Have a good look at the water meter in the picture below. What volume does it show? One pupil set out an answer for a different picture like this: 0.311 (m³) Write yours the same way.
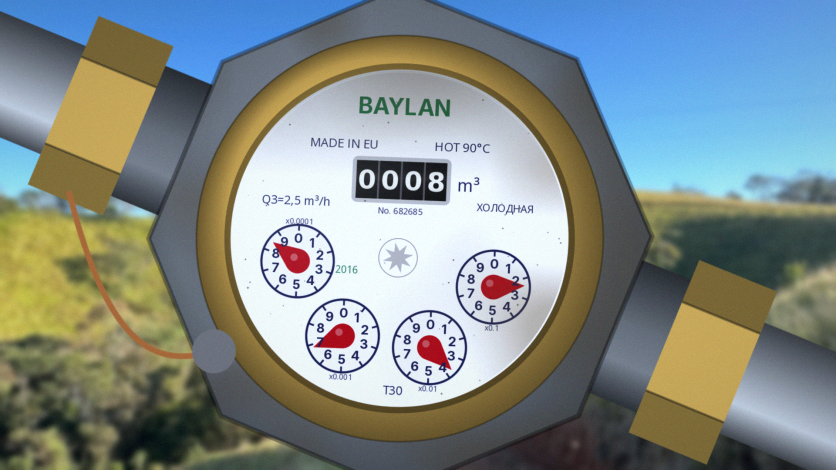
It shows 8.2368 (m³)
